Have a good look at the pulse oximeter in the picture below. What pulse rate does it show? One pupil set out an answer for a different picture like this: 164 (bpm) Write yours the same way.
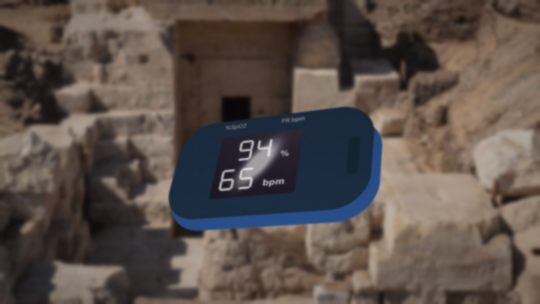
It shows 65 (bpm)
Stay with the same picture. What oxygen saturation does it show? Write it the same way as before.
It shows 94 (%)
